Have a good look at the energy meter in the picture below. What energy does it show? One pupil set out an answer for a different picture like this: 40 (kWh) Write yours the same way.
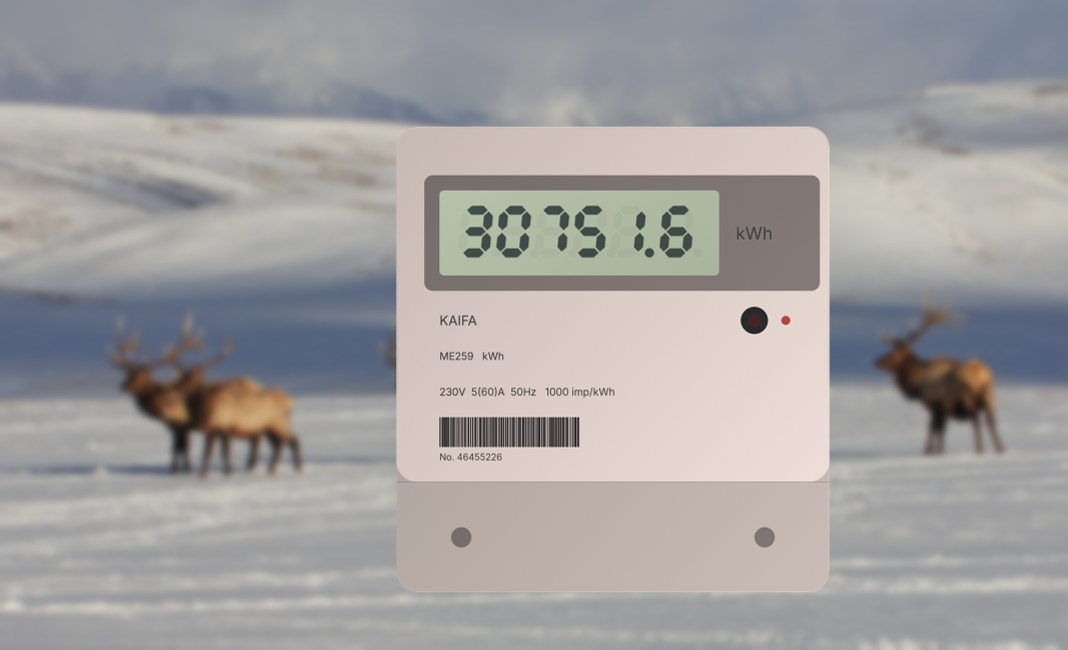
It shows 30751.6 (kWh)
